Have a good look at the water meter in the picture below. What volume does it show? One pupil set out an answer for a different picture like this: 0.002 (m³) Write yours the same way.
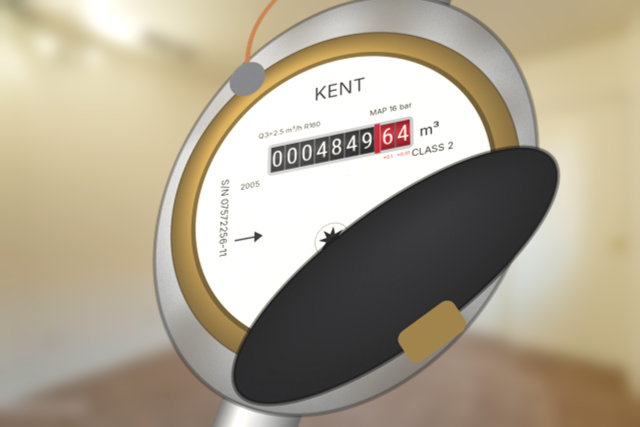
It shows 4849.64 (m³)
